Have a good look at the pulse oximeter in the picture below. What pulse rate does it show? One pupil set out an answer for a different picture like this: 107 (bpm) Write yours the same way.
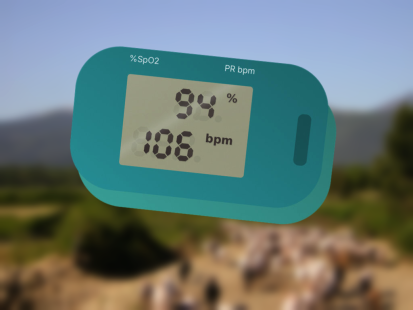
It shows 106 (bpm)
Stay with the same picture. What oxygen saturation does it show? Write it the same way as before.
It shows 94 (%)
